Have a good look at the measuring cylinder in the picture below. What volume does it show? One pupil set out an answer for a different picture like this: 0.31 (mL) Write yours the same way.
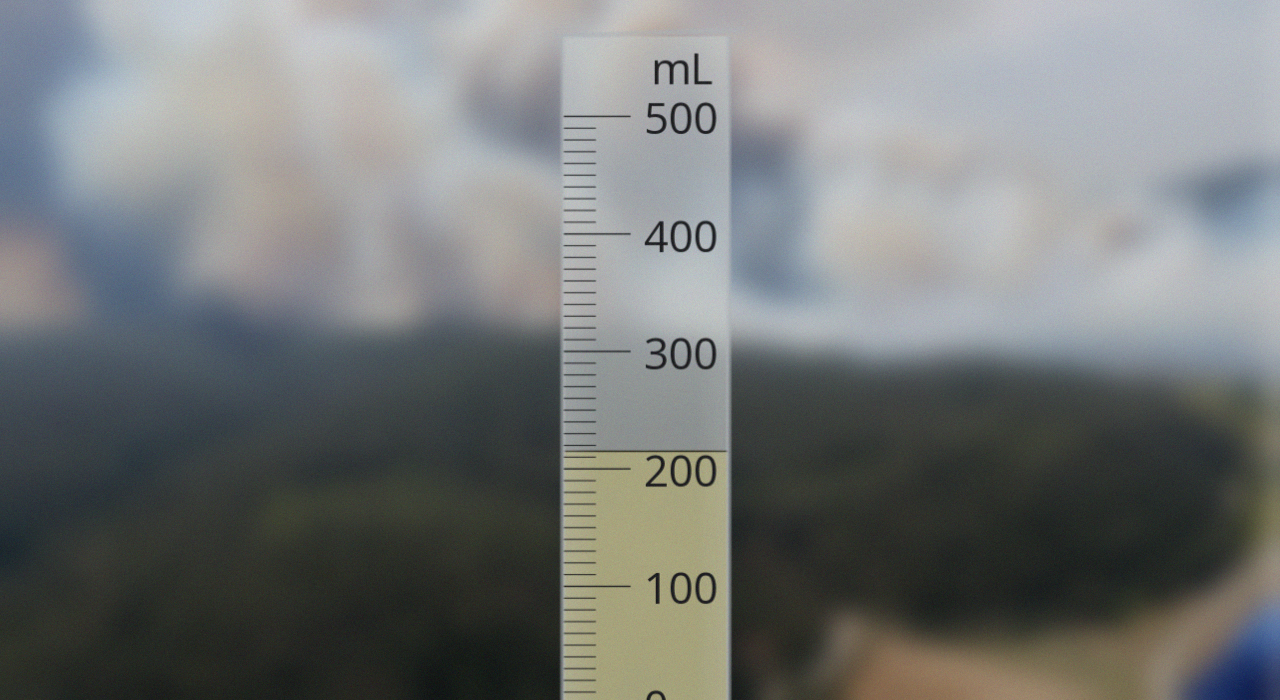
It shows 215 (mL)
